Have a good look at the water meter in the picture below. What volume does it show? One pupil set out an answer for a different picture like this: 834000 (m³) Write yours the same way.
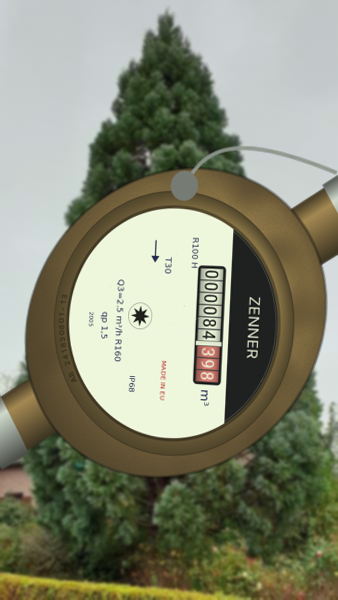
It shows 84.398 (m³)
